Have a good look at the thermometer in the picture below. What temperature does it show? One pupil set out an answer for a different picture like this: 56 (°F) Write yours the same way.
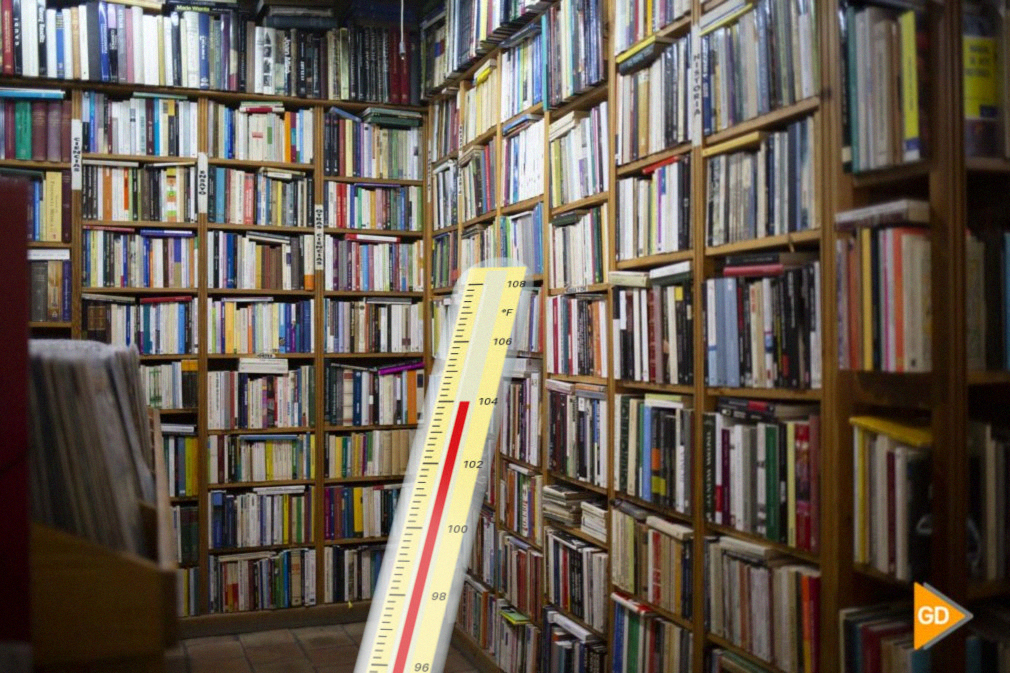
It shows 104 (°F)
